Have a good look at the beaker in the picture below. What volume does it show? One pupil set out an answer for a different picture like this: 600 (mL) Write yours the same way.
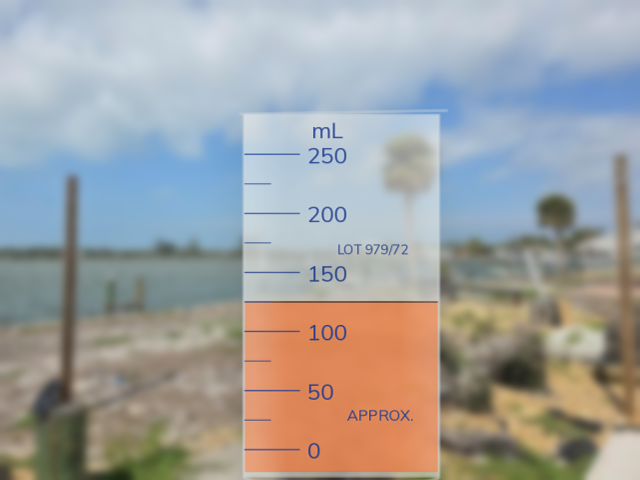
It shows 125 (mL)
